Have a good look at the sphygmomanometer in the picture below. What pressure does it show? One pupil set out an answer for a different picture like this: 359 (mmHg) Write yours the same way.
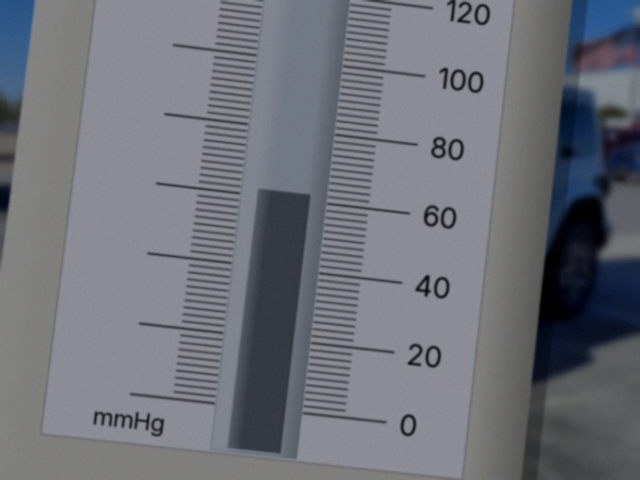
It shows 62 (mmHg)
